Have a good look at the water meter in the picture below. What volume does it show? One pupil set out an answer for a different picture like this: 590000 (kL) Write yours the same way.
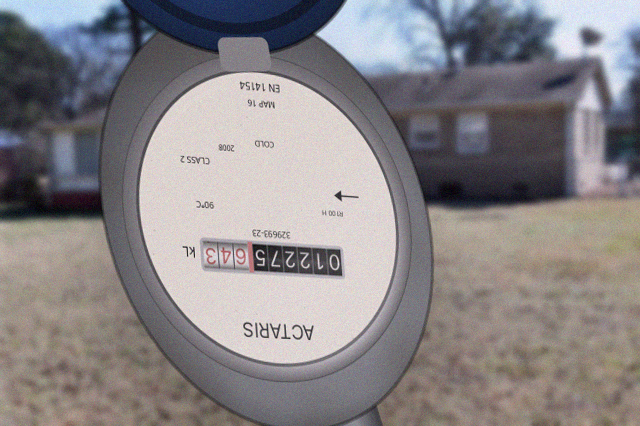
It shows 12275.643 (kL)
